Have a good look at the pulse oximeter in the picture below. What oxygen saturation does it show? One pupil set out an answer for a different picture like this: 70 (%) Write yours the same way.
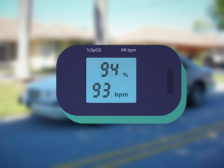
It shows 94 (%)
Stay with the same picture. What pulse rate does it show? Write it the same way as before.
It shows 93 (bpm)
